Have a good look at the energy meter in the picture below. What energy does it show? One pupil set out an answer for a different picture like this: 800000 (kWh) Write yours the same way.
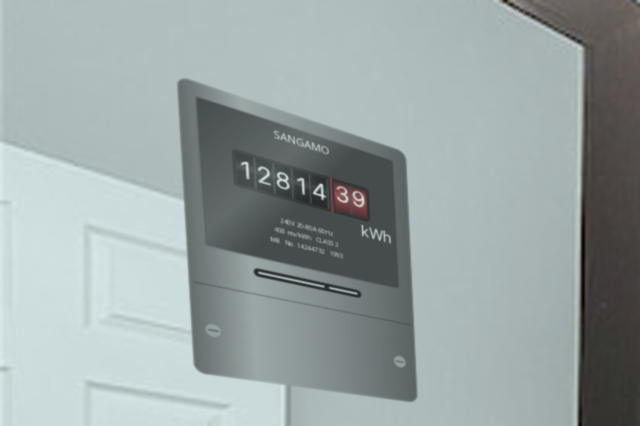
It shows 12814.39 (kWh)
